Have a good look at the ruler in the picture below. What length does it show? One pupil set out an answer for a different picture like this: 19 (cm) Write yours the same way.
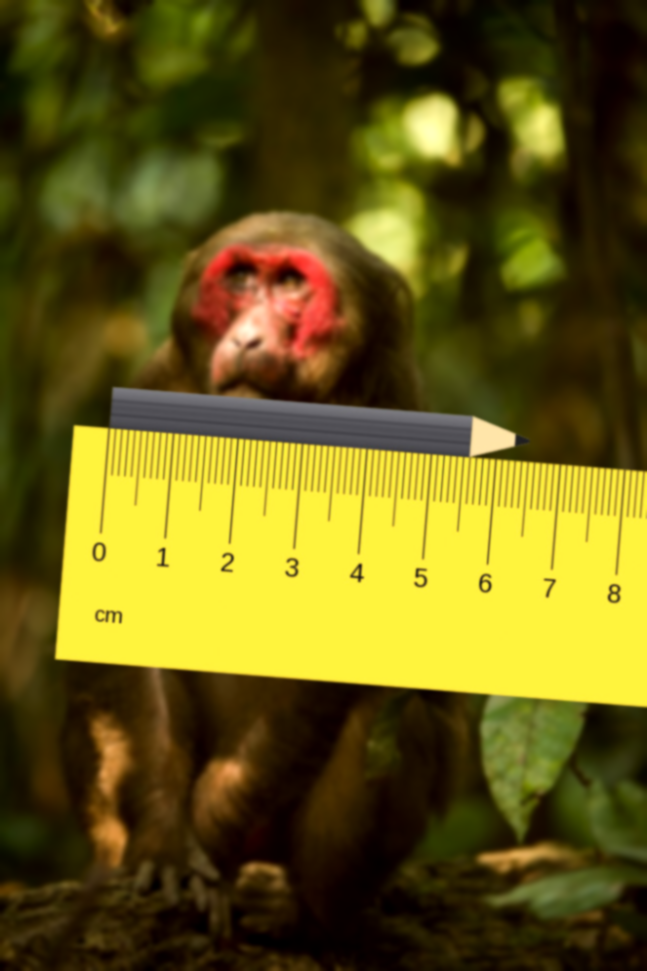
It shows 6.5 (cm)
